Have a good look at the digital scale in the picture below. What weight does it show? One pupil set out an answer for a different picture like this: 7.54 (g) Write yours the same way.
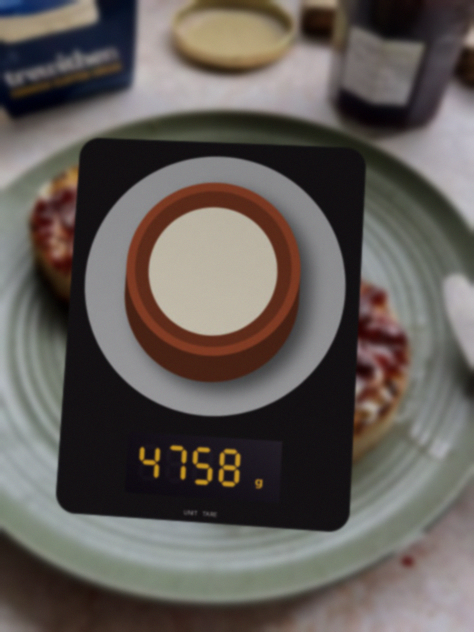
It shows 4758 (g)
